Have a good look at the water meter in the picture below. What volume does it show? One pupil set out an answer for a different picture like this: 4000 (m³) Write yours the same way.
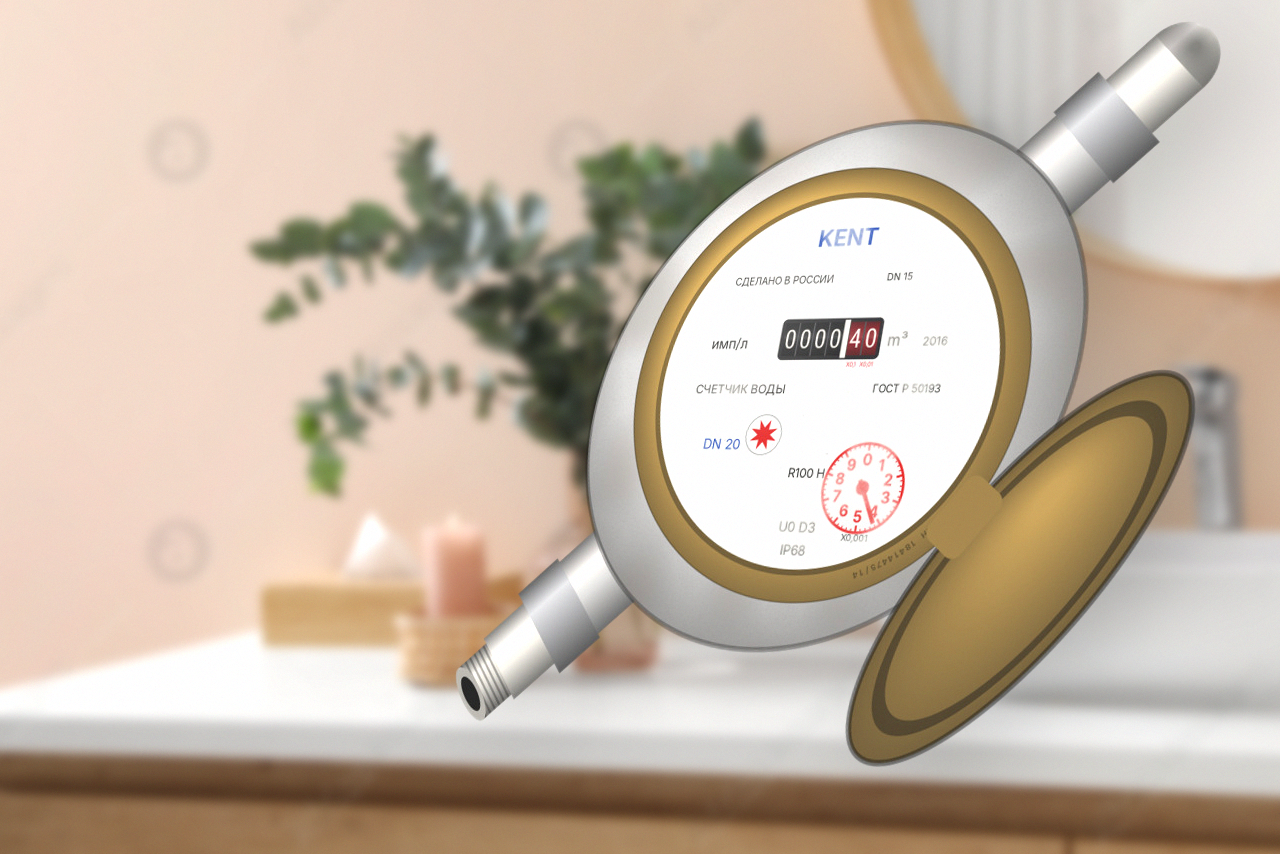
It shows 0.404 (m³)
